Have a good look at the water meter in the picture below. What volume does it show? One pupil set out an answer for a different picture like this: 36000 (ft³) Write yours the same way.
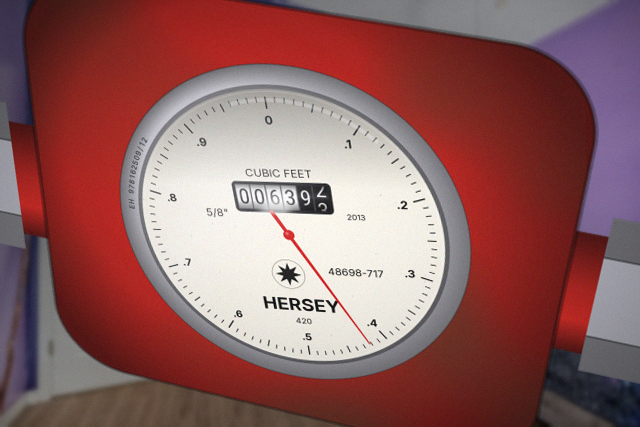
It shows 6392.42 (ft³)
